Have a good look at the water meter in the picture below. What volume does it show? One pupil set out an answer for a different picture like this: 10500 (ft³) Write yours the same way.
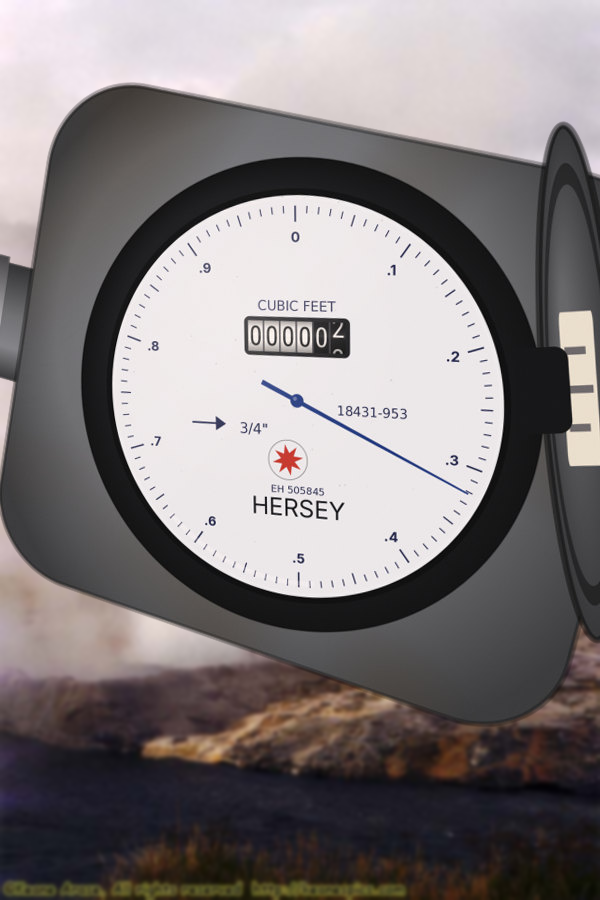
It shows 2.32 (ft³)
